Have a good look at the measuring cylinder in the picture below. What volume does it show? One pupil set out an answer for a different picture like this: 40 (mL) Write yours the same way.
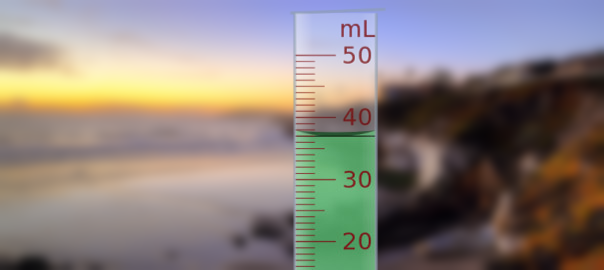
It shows 37 (mL)
